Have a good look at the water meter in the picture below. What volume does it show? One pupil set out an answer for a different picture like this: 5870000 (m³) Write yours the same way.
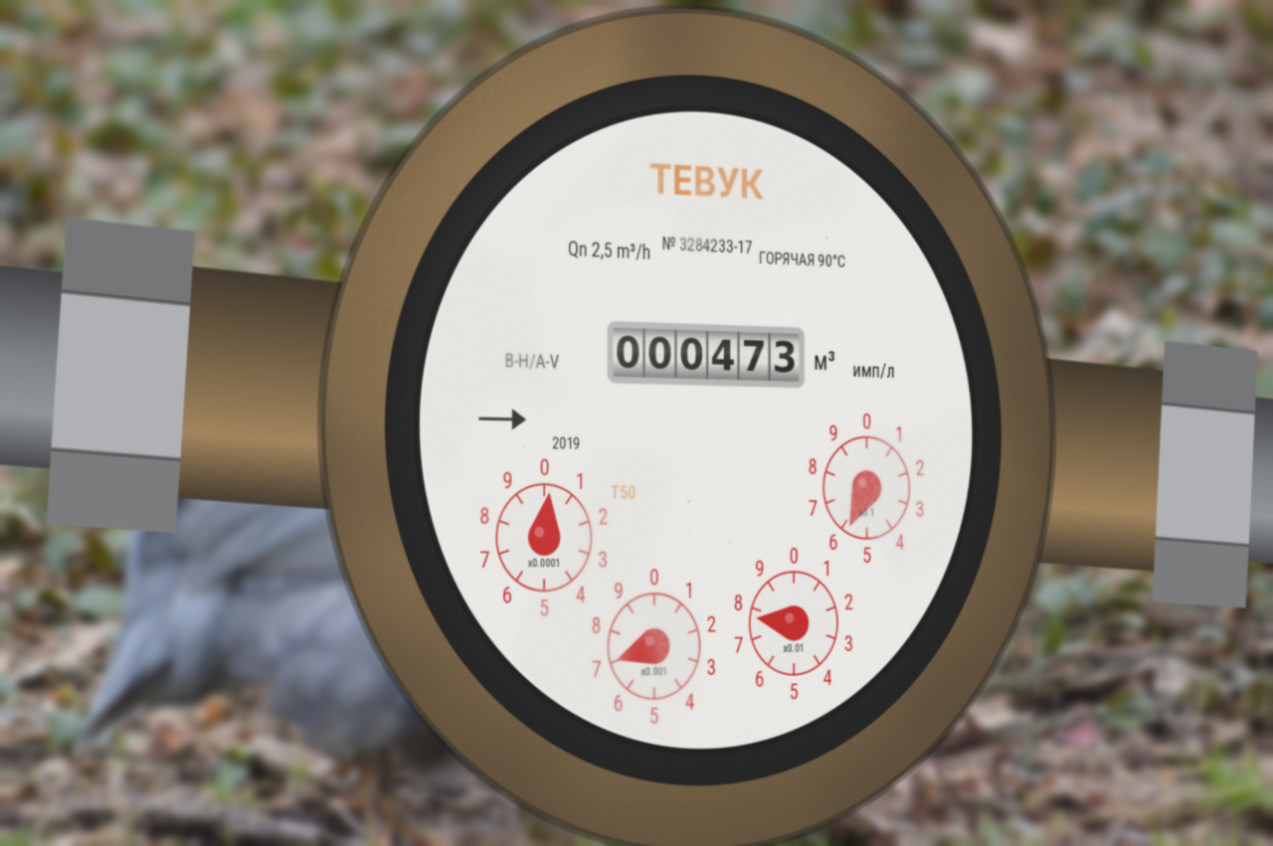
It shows 473.5770 (m³)
